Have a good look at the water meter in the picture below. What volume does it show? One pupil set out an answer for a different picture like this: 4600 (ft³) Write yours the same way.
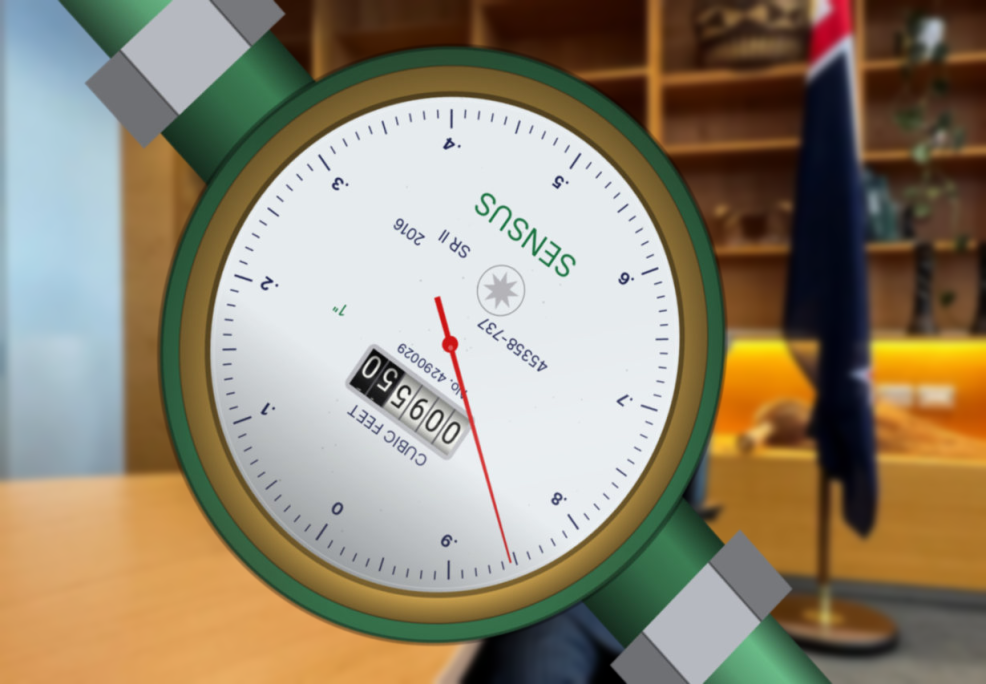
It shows 9549.85 (ft³)
